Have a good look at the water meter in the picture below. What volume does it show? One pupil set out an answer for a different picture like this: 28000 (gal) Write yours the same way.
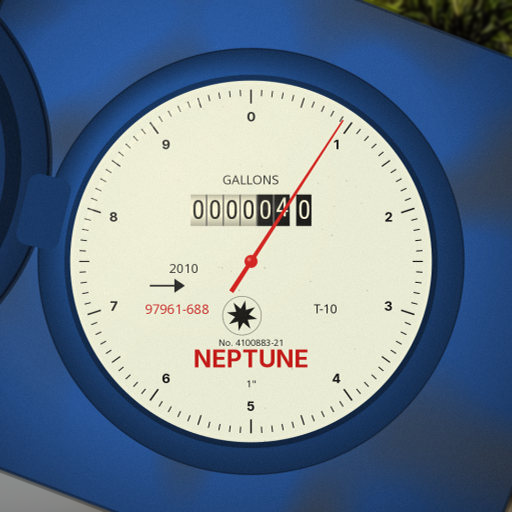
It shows 40.9 (gal)
